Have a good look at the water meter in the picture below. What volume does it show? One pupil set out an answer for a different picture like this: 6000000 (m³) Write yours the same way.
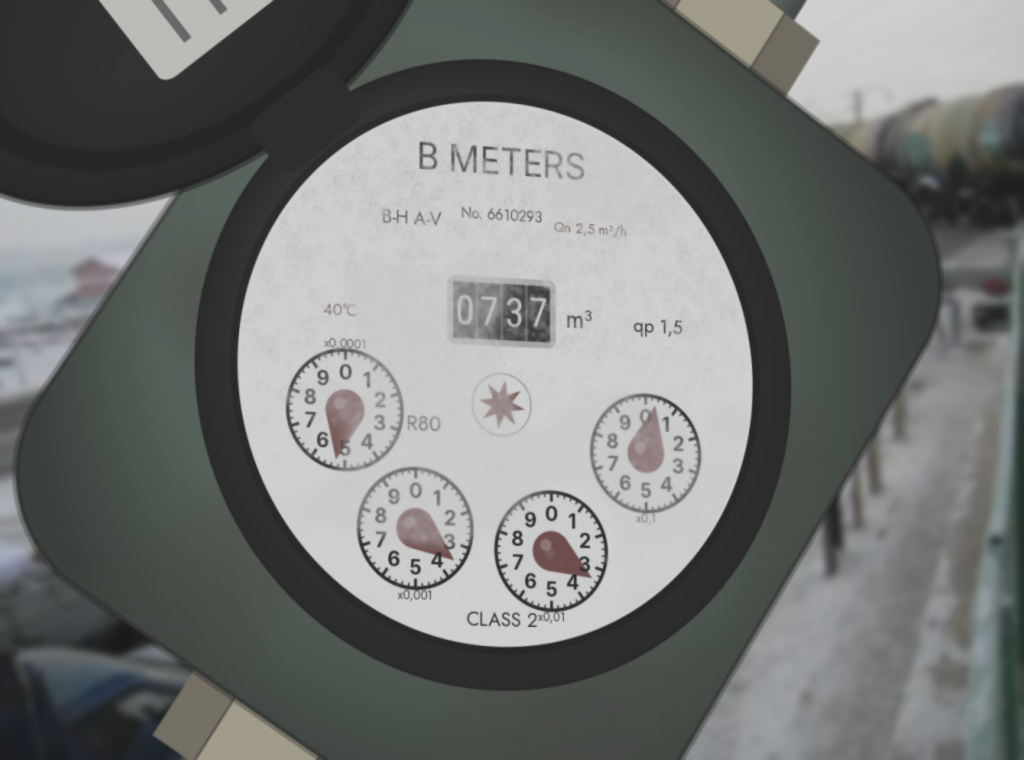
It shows 737.0335 (m³)
